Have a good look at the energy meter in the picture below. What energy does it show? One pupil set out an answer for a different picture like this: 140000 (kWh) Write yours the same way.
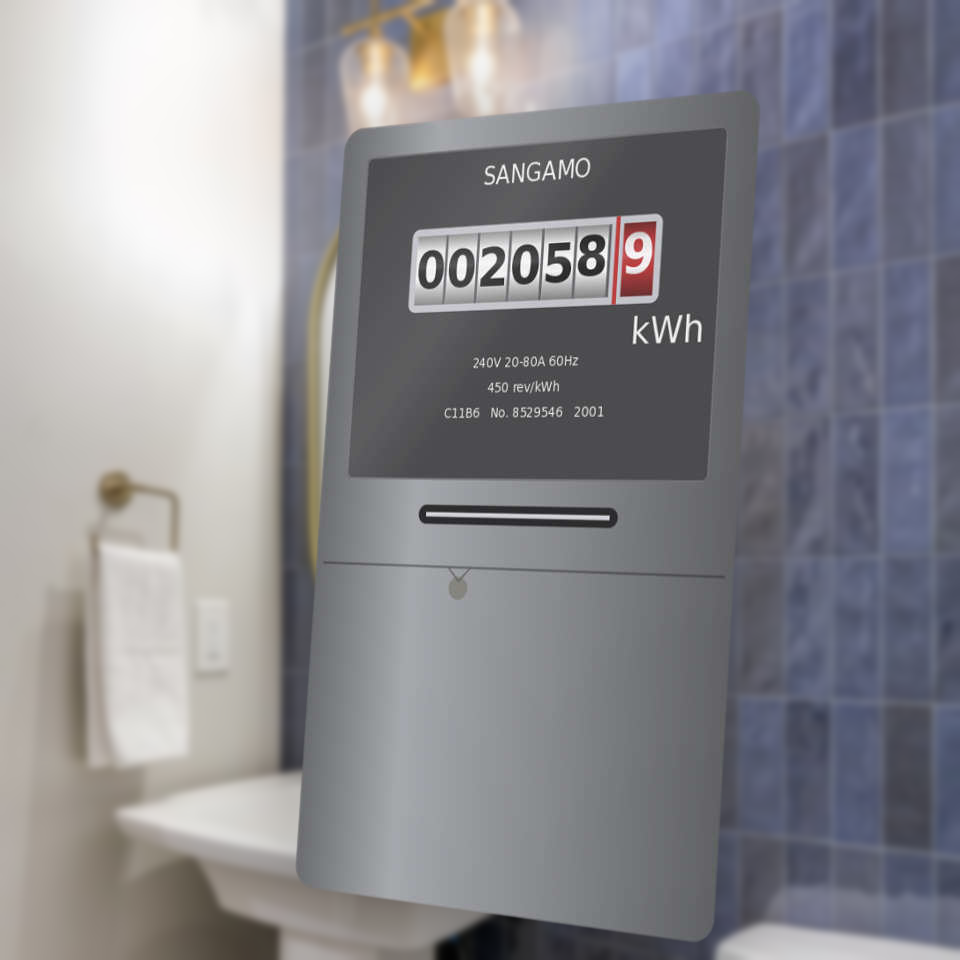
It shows 2058.9 (kWh)
